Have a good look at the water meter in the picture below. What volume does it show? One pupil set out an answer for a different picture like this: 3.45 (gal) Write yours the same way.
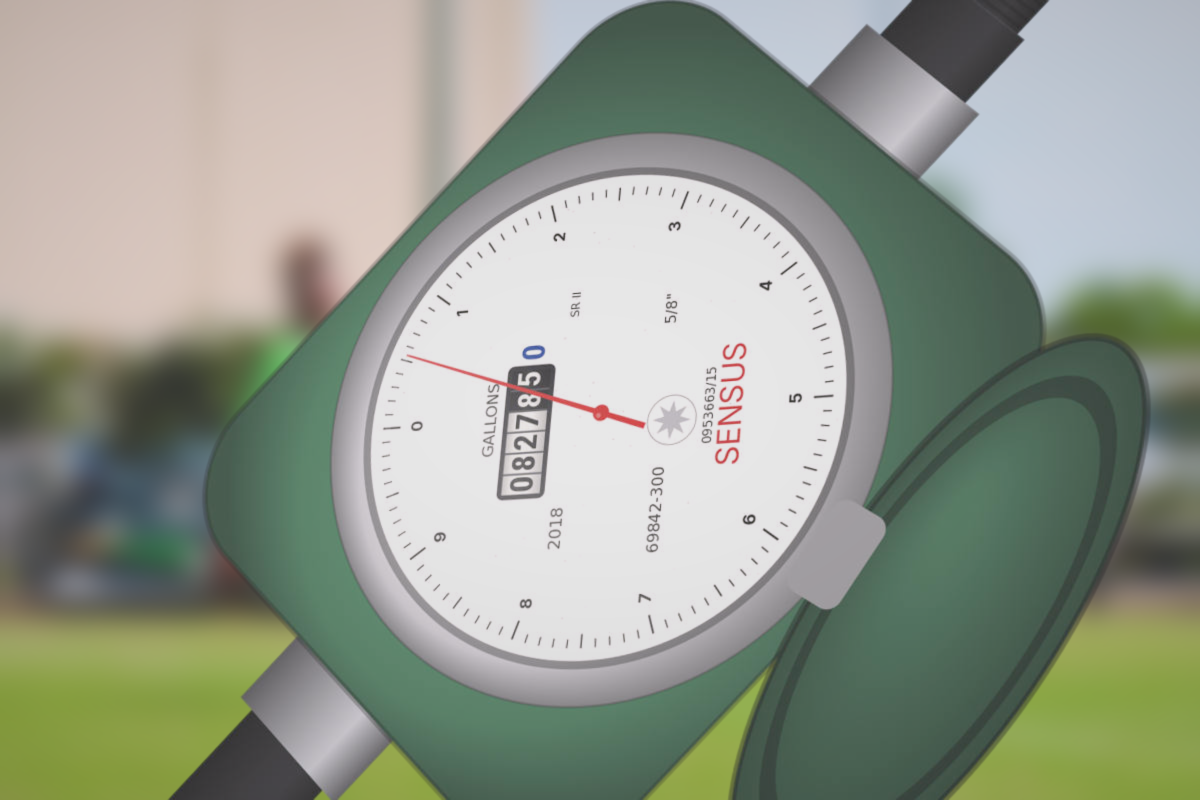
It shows 827850.5 (gal)
